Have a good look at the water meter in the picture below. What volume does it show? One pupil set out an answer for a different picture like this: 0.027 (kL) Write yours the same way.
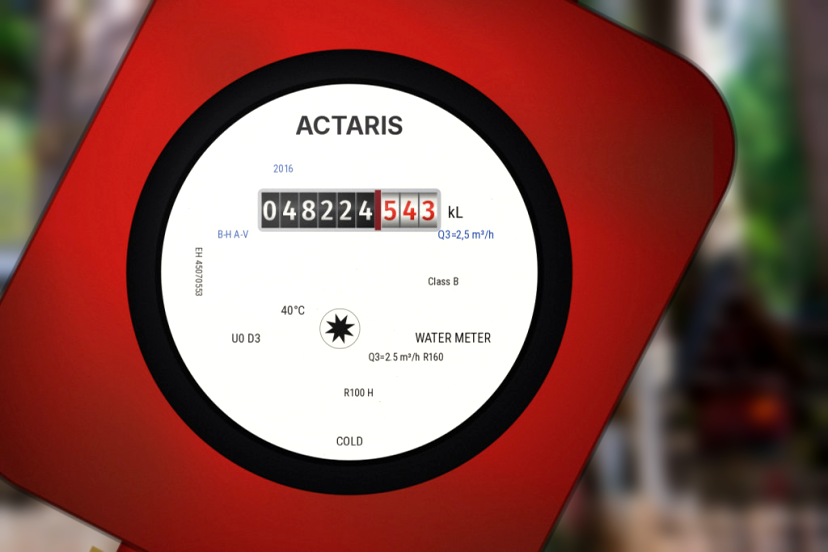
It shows 48224.543 (kL)
